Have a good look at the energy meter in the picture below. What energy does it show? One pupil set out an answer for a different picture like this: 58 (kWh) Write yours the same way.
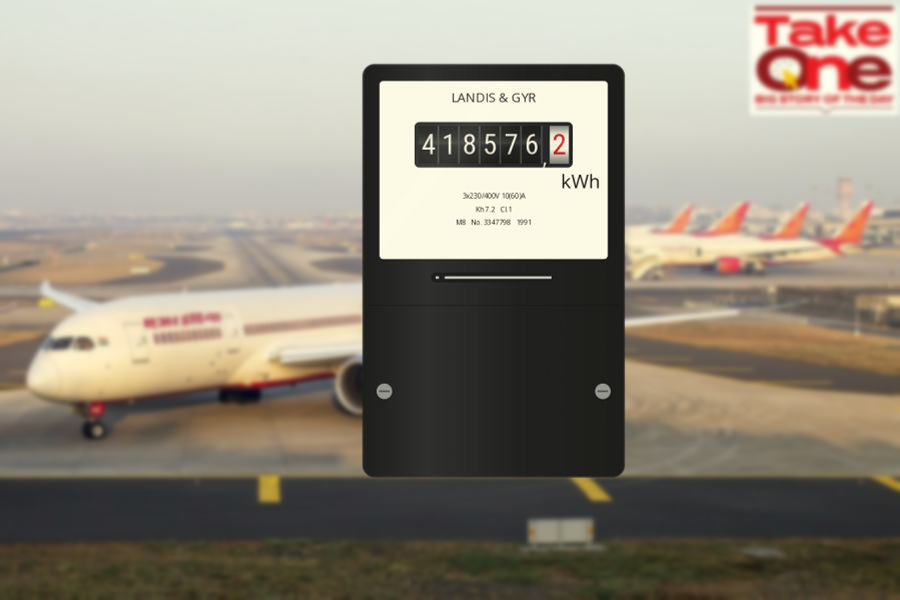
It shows 418576.2 (kWh)
